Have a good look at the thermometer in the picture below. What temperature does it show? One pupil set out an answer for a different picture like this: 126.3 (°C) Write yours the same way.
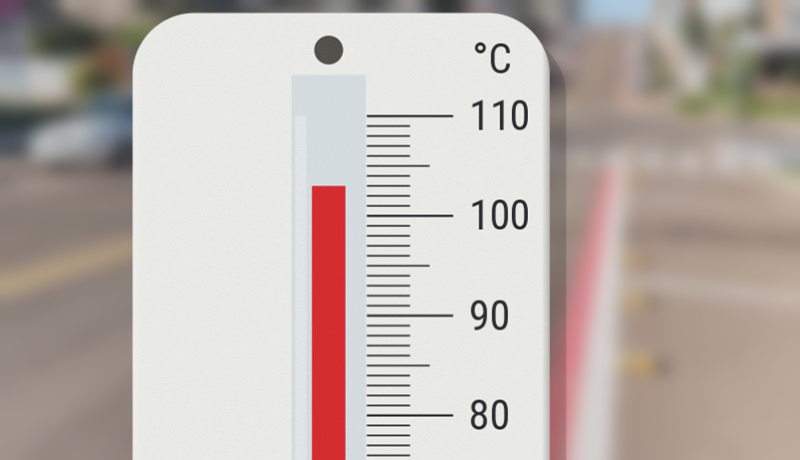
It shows 103 (°C)
